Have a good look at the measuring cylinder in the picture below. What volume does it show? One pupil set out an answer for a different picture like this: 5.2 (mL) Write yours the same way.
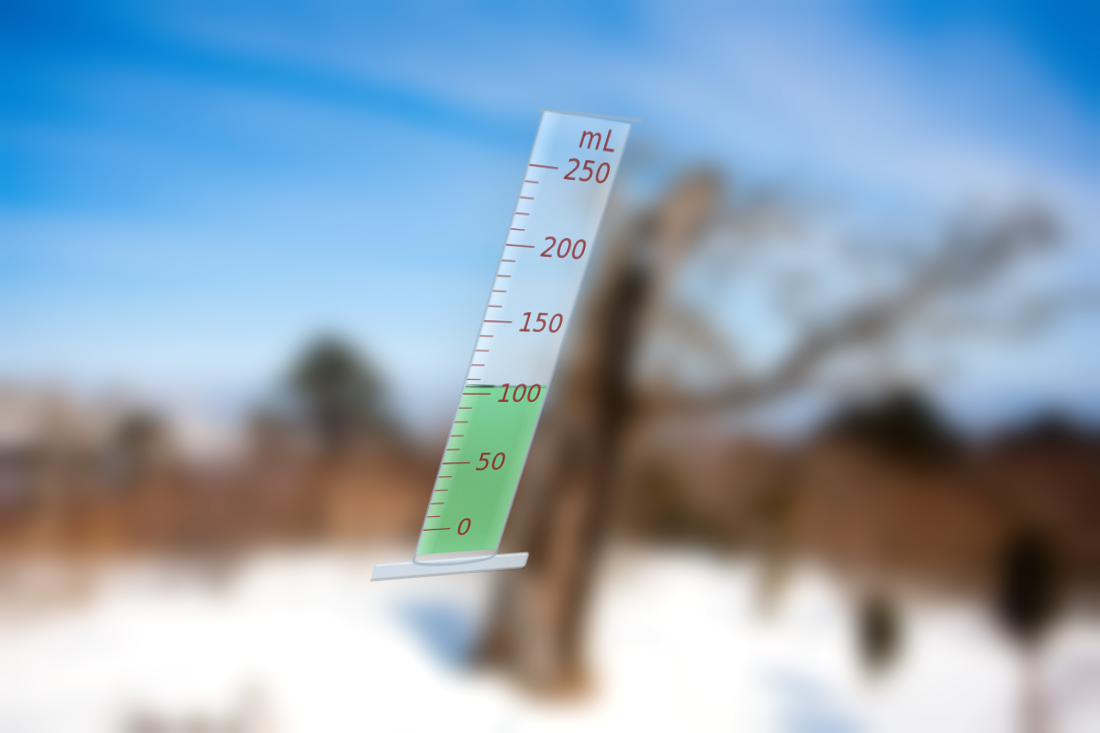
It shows 105 (mL)
